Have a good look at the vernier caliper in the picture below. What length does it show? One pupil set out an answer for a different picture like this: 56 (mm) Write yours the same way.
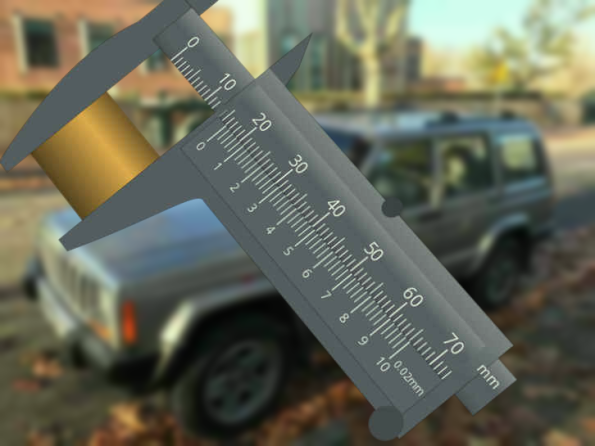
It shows 16.2 (mm)
